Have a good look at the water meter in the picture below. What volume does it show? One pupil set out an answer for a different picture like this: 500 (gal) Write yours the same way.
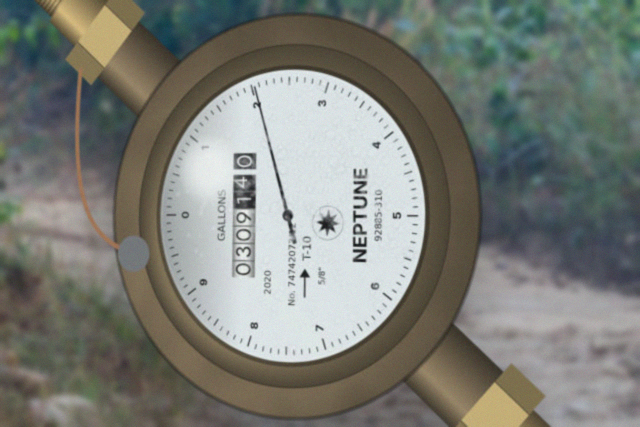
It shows 309142.0 (gal)
